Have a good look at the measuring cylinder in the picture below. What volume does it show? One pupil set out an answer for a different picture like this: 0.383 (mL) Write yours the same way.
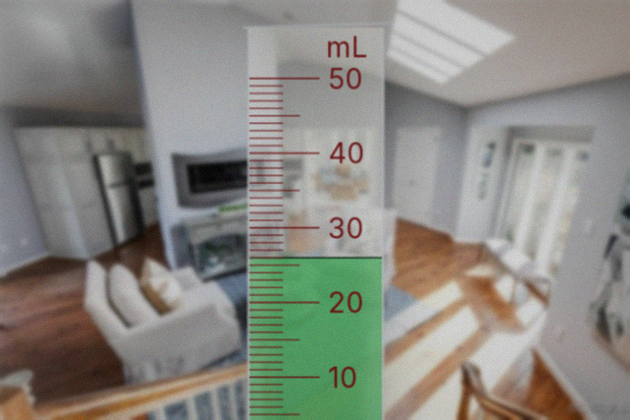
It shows 26 (mL)
